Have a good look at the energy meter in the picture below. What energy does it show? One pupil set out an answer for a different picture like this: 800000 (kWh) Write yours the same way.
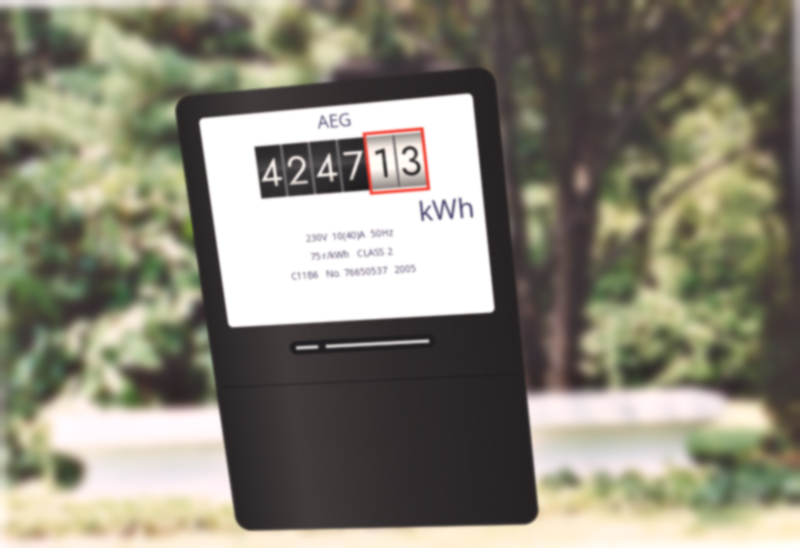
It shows 4247.13 (kWh)
